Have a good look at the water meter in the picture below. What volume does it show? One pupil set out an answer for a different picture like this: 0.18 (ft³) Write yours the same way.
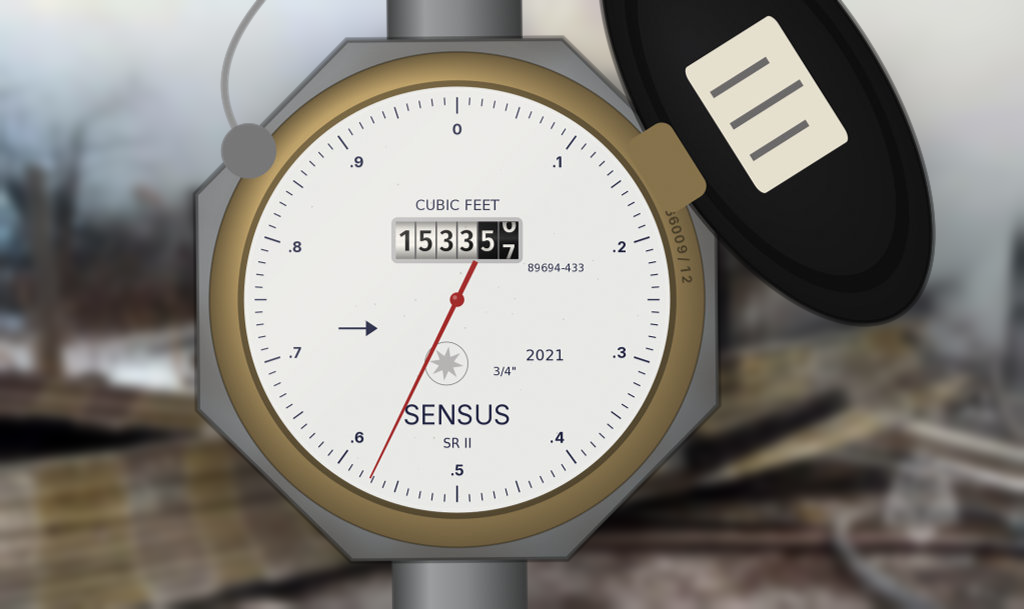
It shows 153356.57 (ft³)
